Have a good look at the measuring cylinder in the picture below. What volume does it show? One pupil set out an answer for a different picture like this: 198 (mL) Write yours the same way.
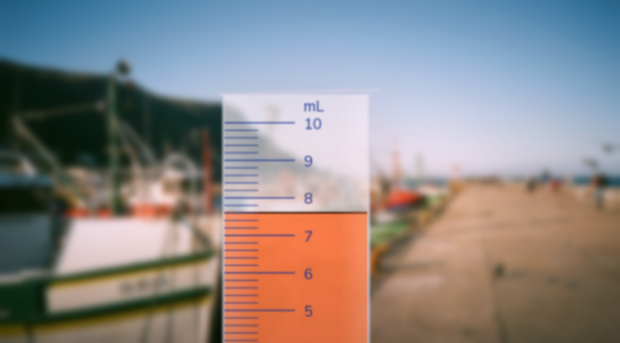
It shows 7.6 (mL)
